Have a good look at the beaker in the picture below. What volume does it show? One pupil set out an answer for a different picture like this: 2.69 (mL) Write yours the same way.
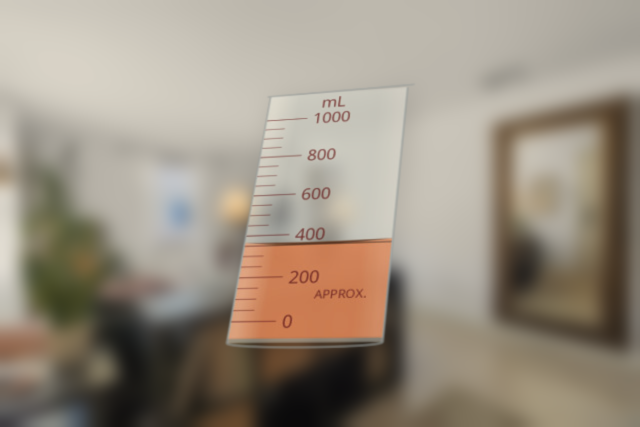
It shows 350 (mL)
